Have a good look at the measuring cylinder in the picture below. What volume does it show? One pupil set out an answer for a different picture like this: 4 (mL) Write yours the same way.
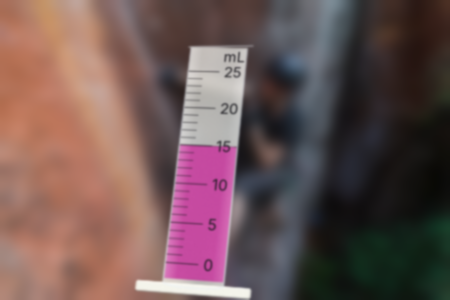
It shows 15 (mL)
